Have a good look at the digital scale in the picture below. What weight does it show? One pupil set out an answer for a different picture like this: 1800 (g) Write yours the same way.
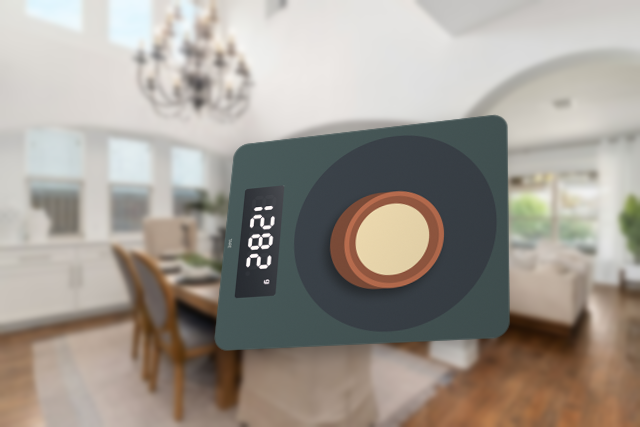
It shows 1282 (g)
